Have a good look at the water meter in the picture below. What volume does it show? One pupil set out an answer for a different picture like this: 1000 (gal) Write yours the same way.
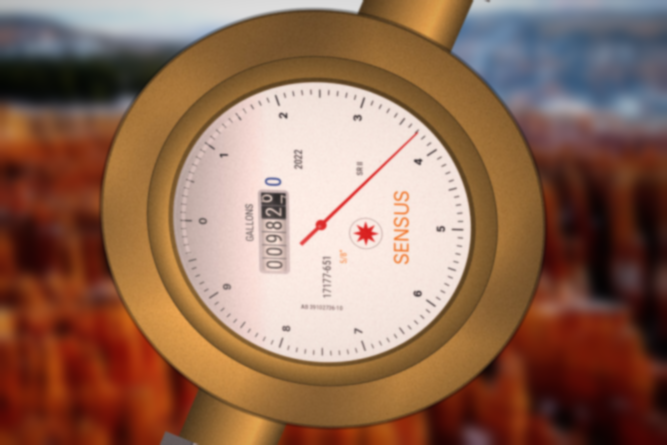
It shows 98263.7 (gal)
